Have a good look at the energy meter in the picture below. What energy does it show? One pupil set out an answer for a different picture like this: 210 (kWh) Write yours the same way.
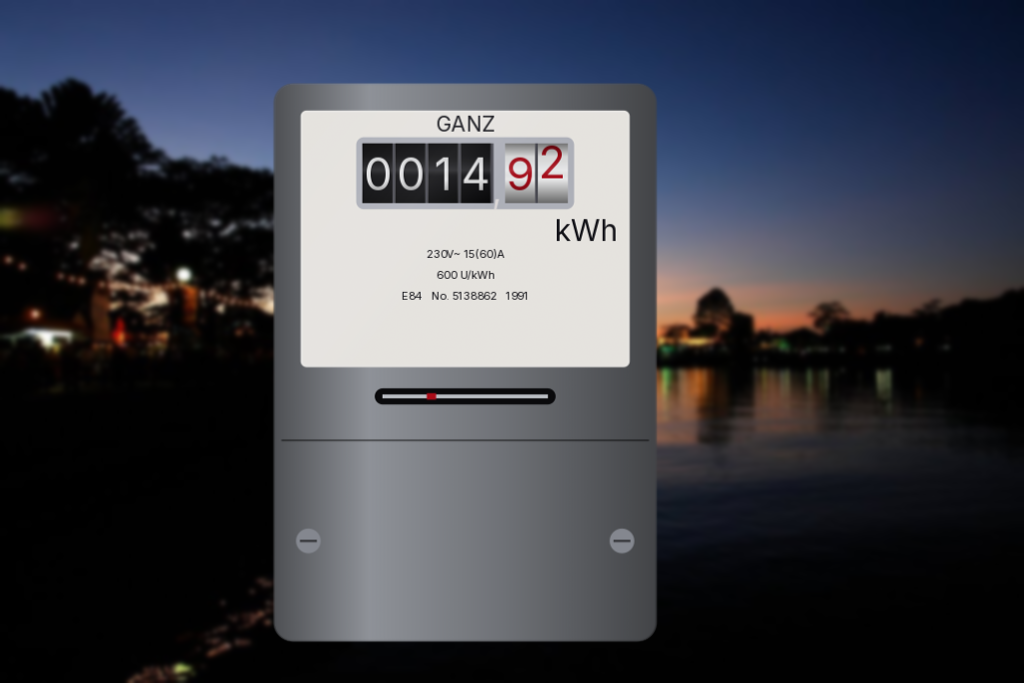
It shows 14.92 (kWh)
